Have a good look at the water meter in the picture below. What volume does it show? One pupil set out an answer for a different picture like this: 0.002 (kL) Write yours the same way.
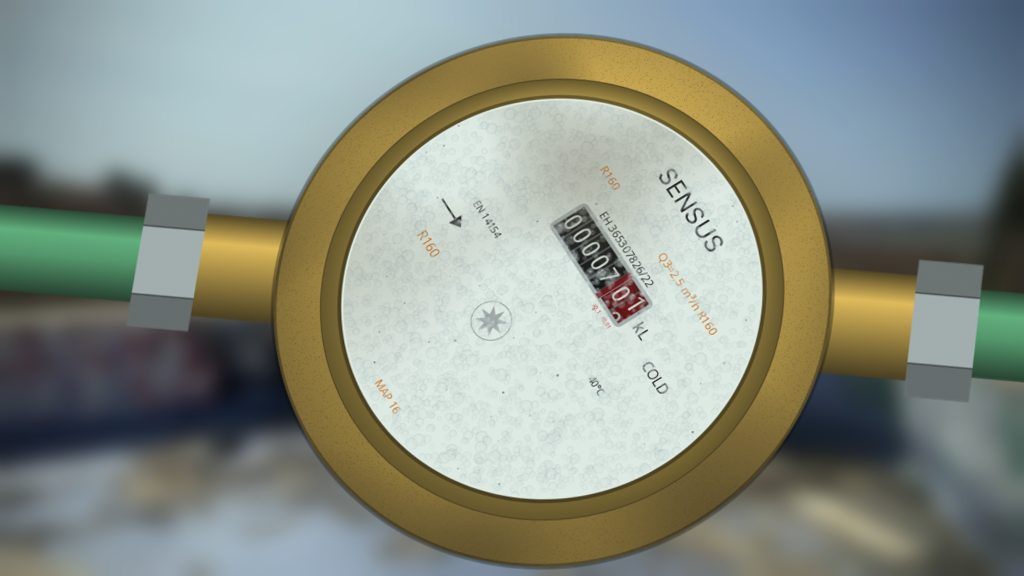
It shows 7.01 (kL)
